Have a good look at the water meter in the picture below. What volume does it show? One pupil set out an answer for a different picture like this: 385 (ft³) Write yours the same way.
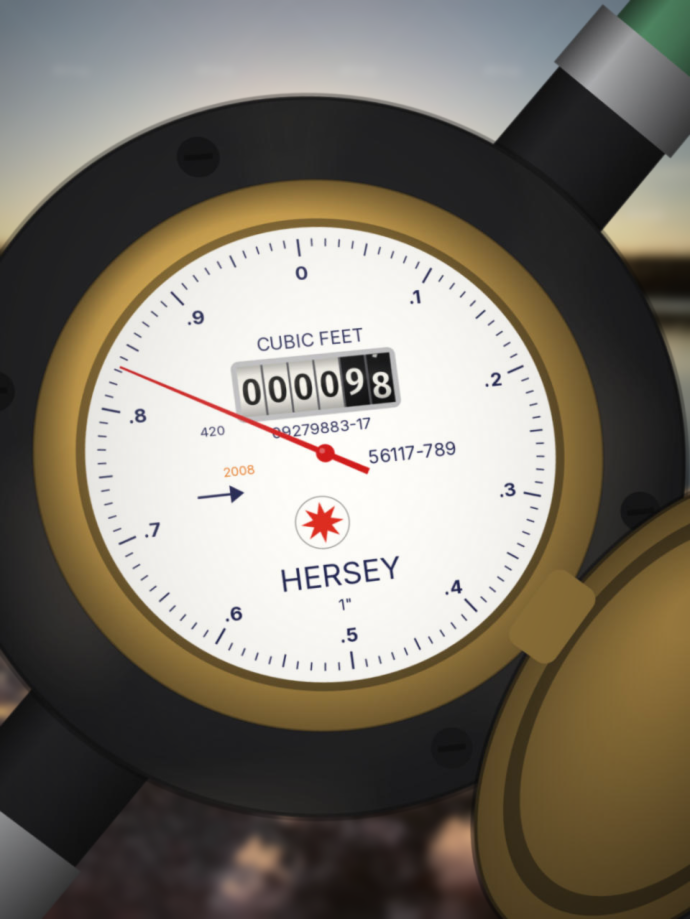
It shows 97.83 (ft³)
